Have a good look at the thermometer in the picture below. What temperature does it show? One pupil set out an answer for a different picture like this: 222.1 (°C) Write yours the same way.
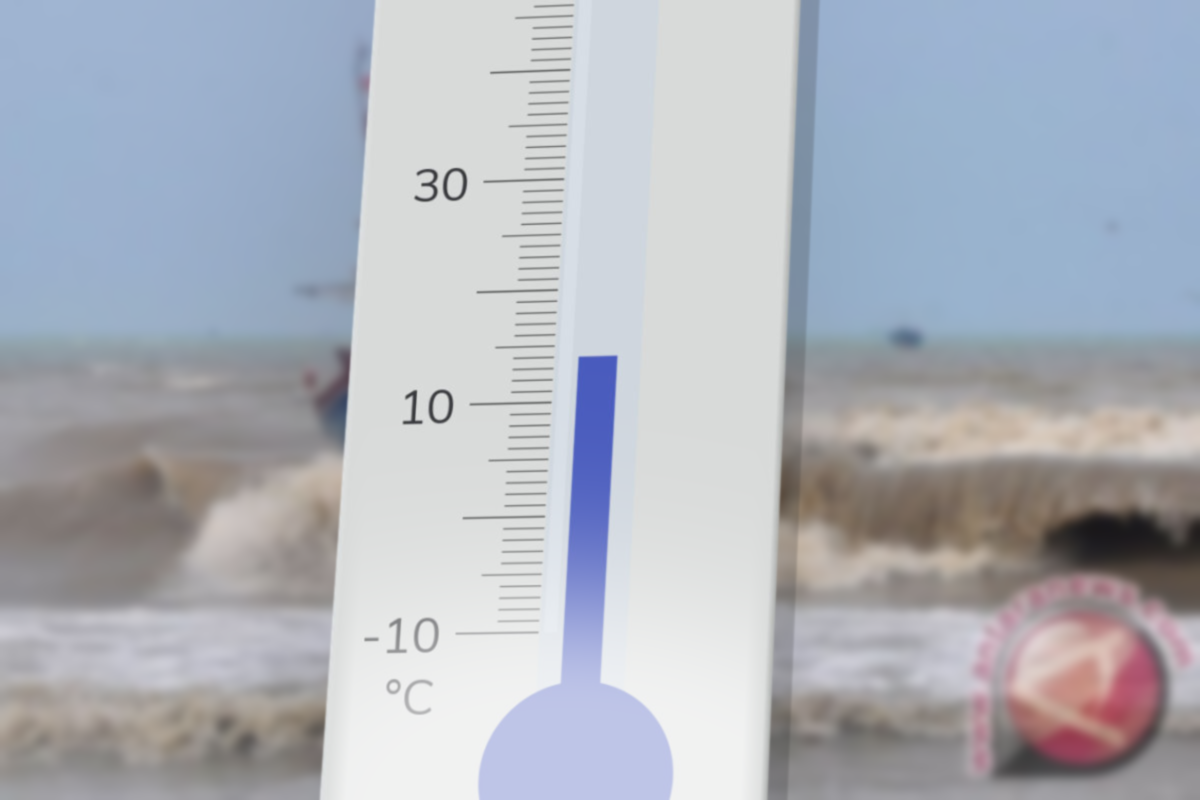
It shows 14 (°C)
